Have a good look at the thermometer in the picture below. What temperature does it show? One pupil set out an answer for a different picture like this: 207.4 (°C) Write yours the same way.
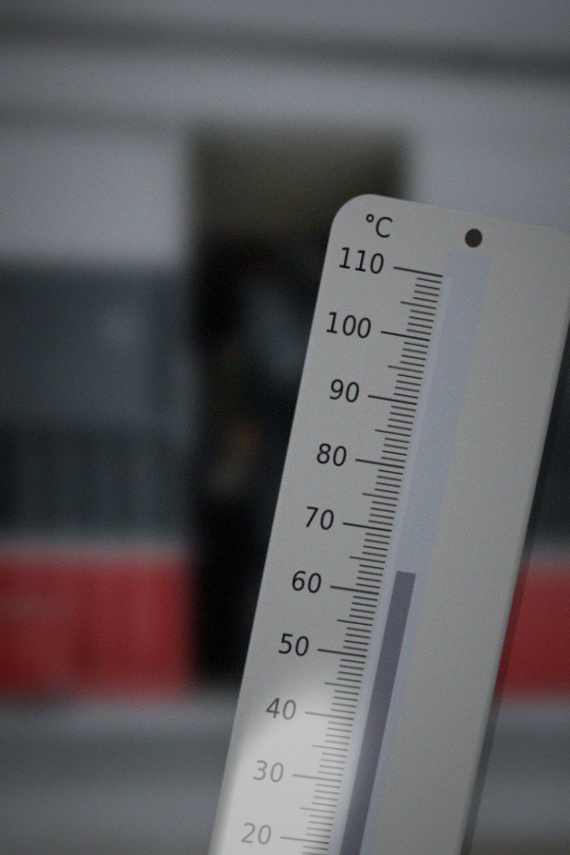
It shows 64 (°C)
